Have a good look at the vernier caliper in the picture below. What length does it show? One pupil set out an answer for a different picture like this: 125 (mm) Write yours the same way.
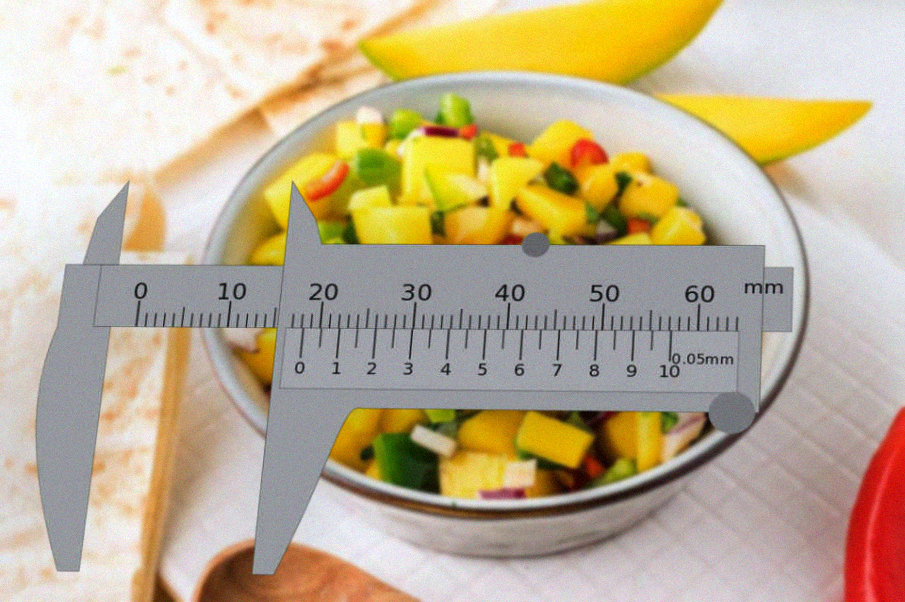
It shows 18.2 (mm)
